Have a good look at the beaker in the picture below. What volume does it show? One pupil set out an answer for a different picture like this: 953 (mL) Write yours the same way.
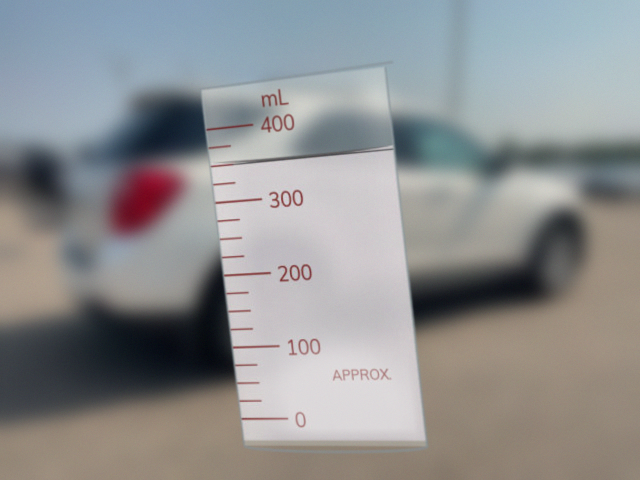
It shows 350 (mL)
